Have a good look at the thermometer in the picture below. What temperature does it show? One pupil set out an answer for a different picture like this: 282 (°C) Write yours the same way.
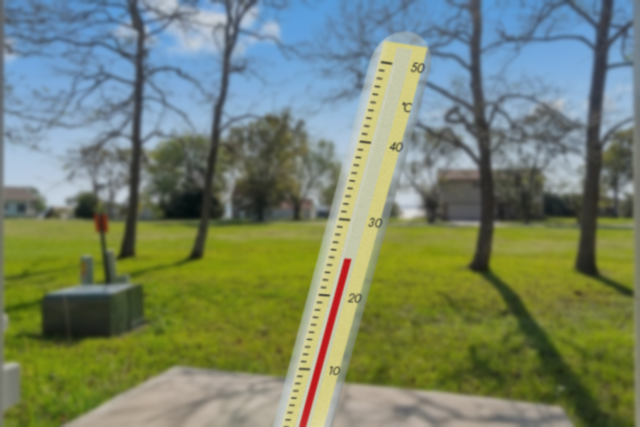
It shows 25 (°C)
